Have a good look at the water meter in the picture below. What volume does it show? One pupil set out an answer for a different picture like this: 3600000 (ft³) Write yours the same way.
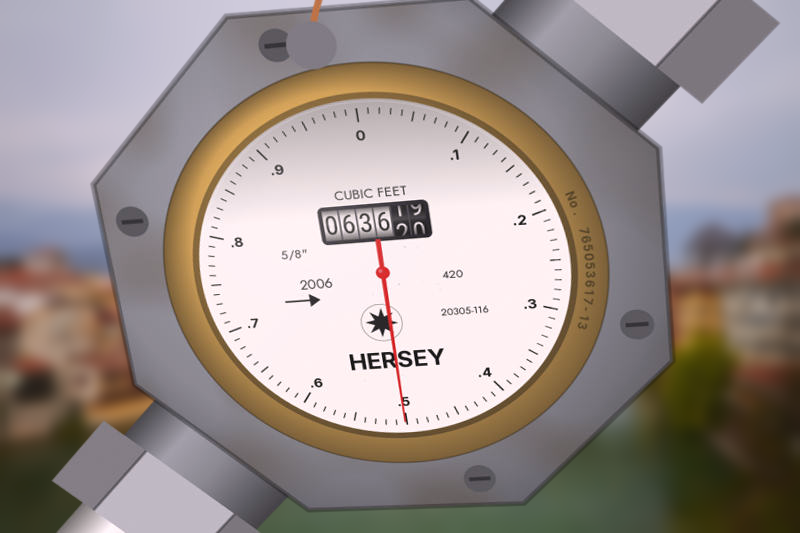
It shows 63619.50 (ft³)
